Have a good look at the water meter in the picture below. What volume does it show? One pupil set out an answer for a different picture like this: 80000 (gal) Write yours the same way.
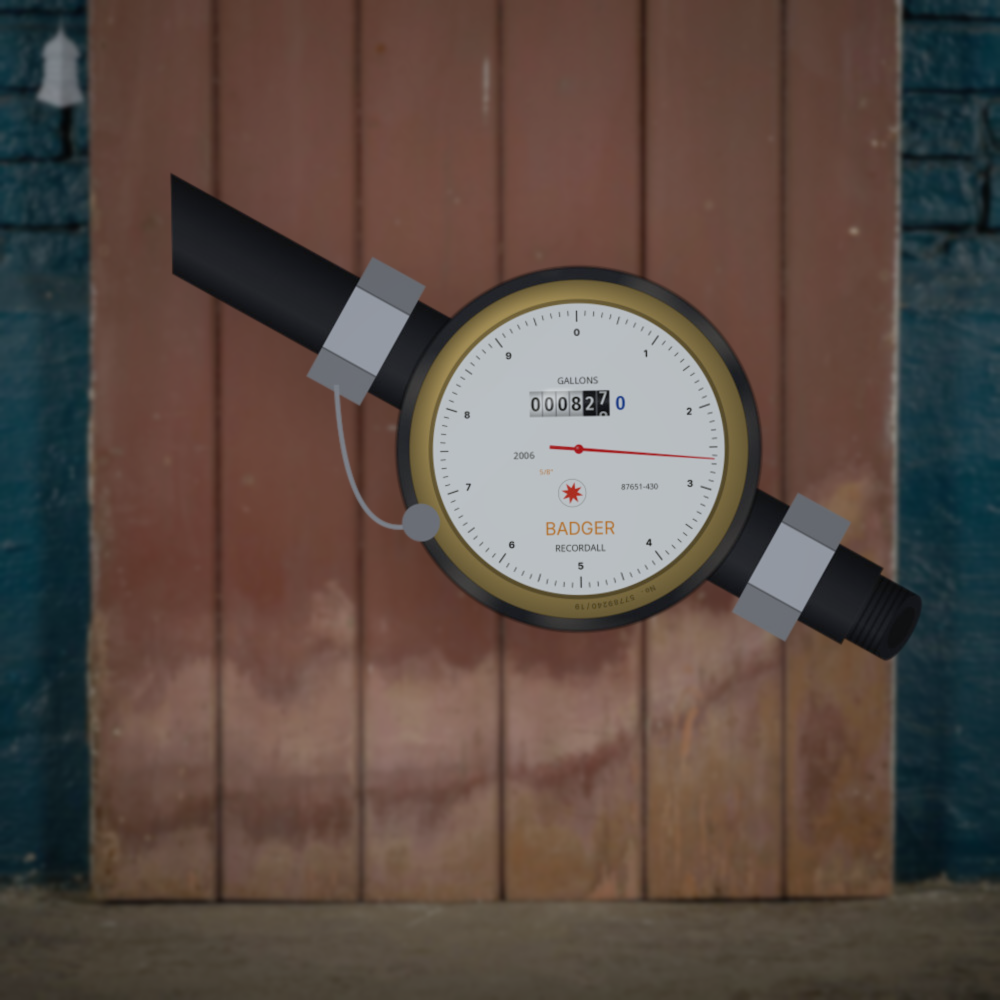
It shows 8272.6 (gal)
